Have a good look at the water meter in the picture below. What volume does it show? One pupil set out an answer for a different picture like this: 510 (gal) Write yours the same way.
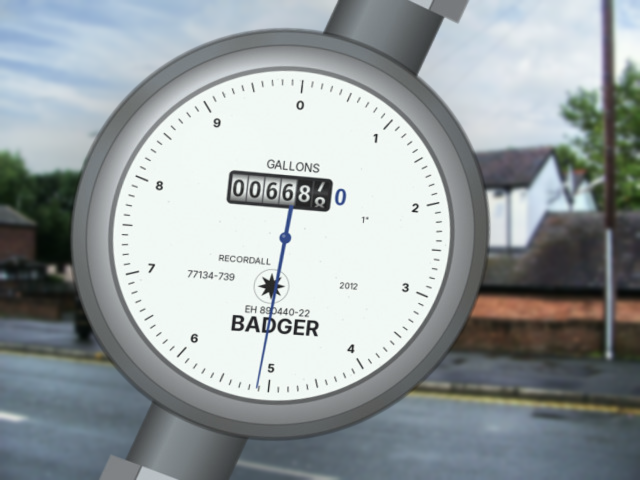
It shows 66875.1 (gal)
